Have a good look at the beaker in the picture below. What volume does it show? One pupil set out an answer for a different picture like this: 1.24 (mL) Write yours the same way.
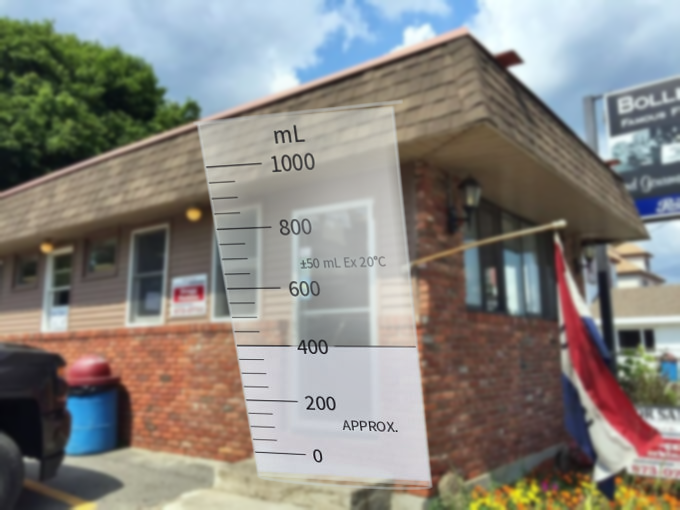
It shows 400 (mL)
